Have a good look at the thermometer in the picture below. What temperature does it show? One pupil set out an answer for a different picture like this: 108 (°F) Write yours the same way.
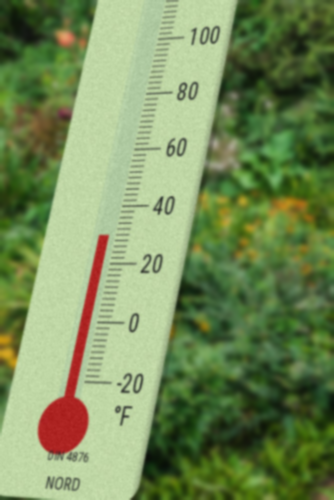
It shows 30 (°F)
